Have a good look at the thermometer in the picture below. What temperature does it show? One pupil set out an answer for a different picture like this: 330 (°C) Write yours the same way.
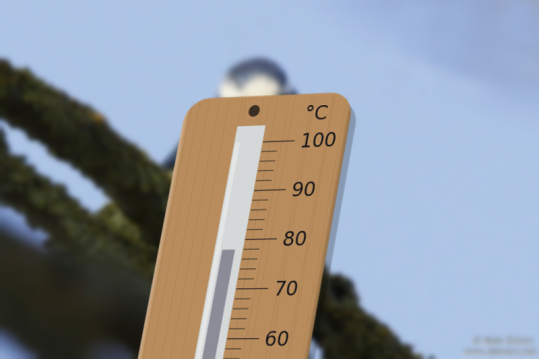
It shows 78 (°C)
